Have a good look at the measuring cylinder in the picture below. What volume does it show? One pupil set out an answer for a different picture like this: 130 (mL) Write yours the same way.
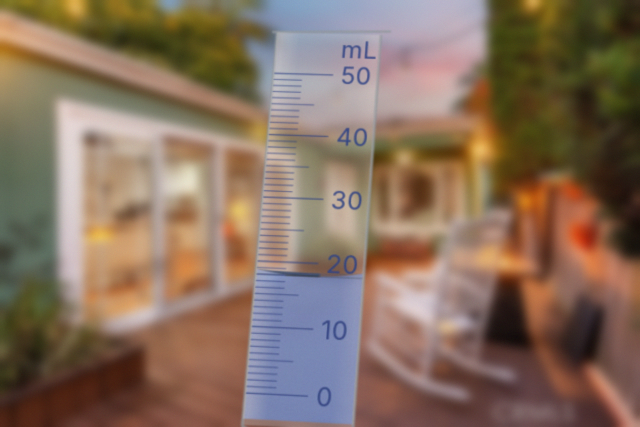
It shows 18 (mL)
